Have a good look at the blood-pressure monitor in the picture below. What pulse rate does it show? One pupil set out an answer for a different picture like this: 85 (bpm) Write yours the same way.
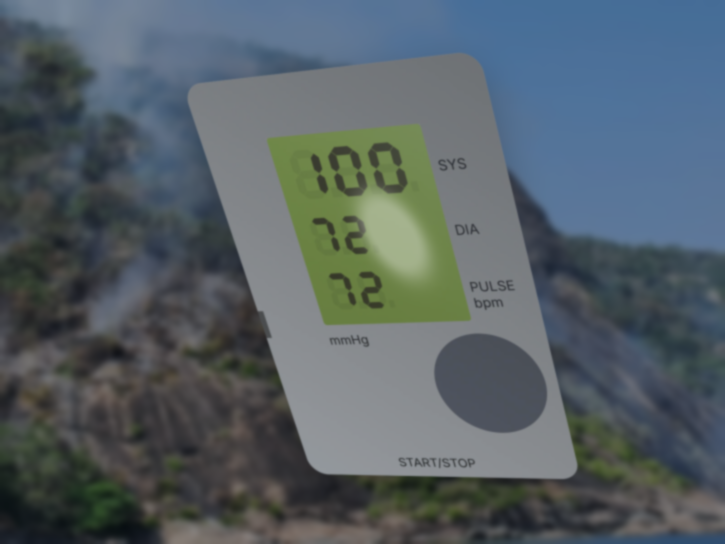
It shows 72 (bpm)
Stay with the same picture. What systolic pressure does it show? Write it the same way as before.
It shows 100 (mmHg)
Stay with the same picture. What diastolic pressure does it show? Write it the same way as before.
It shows 72 (mmHg)
